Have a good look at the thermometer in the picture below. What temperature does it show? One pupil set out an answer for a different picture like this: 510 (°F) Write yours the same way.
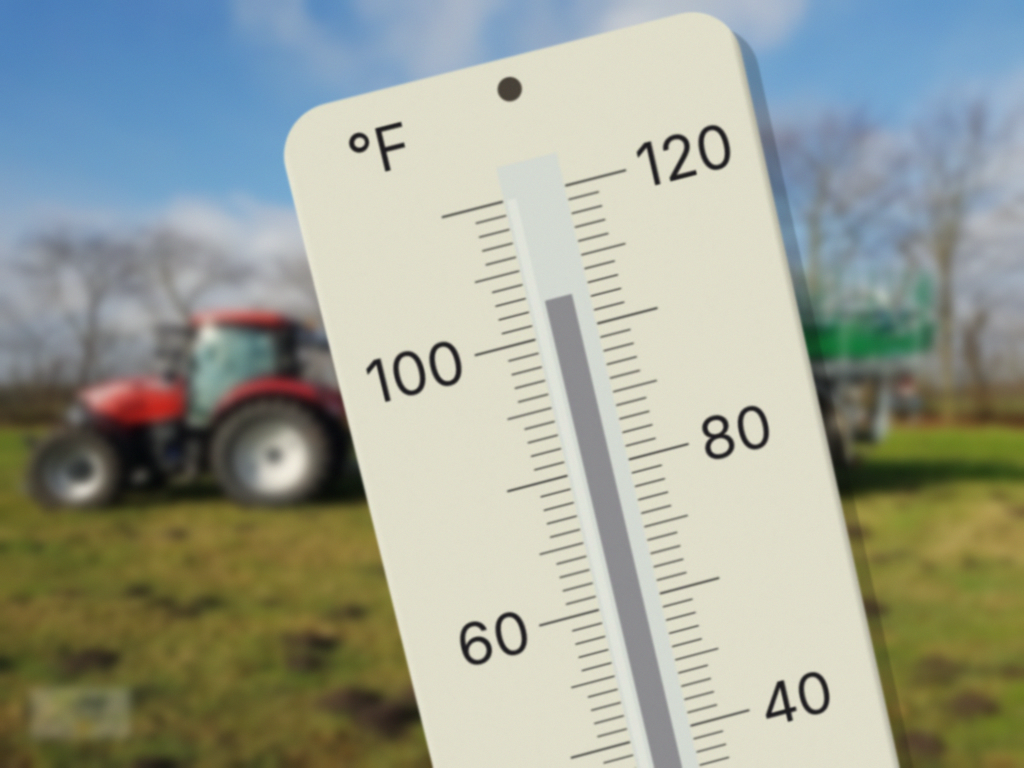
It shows 105 (°F)
